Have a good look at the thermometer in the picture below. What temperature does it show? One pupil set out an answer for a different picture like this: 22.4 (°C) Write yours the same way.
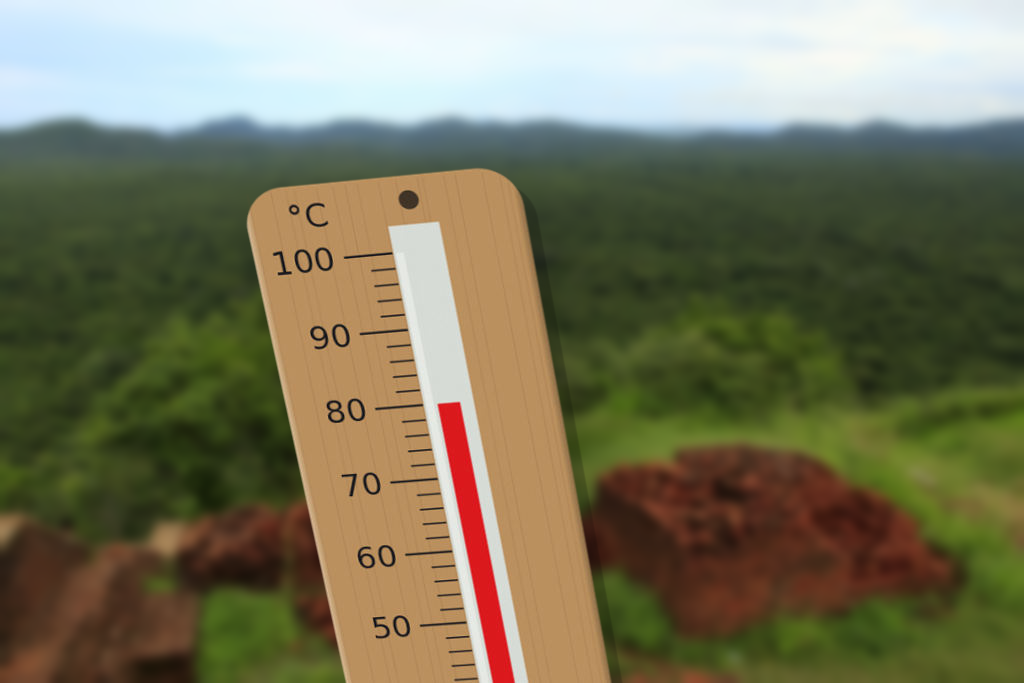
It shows 80 (°C)
